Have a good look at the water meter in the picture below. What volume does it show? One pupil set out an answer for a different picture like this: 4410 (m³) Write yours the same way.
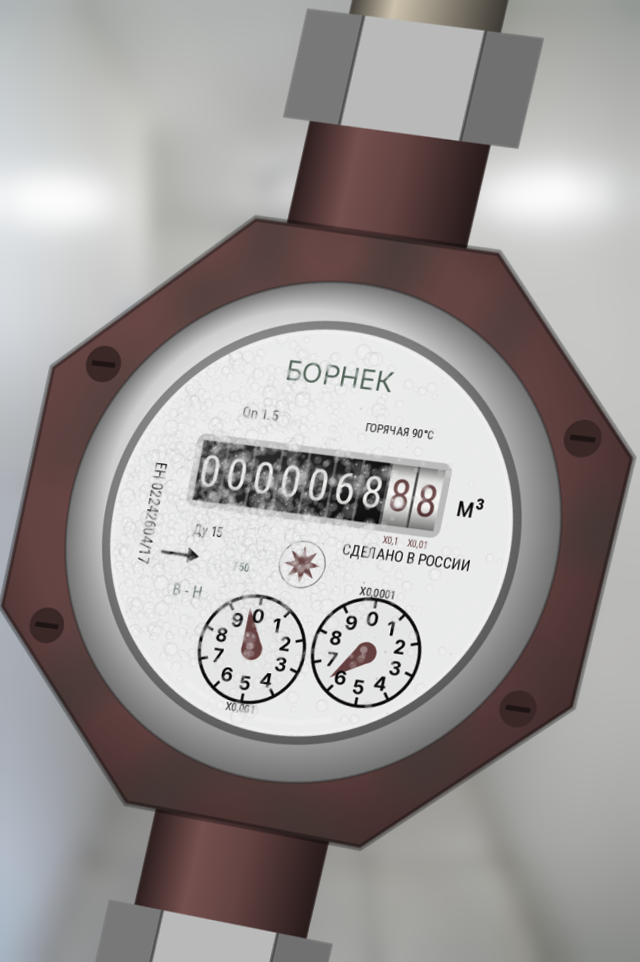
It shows 68.8796 (m³)
